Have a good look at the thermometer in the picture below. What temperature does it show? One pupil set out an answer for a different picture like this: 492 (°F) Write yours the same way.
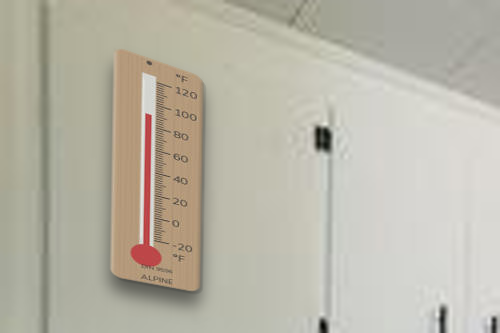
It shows 90 (°F)
